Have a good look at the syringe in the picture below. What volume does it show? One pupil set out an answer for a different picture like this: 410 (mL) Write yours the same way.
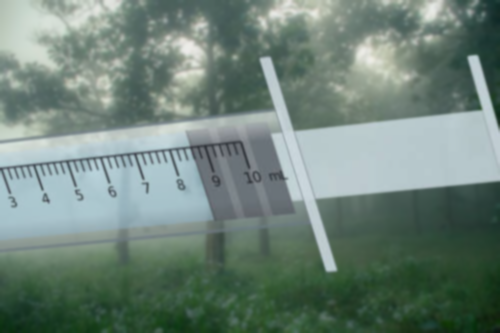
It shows 8.6 (mL)
